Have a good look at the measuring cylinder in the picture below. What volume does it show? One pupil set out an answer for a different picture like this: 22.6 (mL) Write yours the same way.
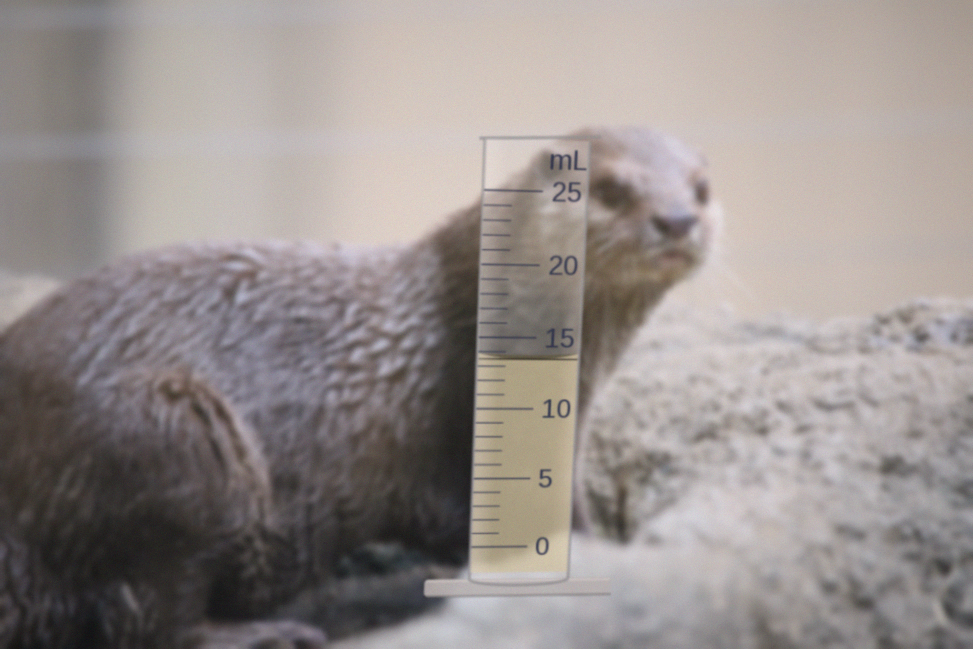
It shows 13.5 (mL)
